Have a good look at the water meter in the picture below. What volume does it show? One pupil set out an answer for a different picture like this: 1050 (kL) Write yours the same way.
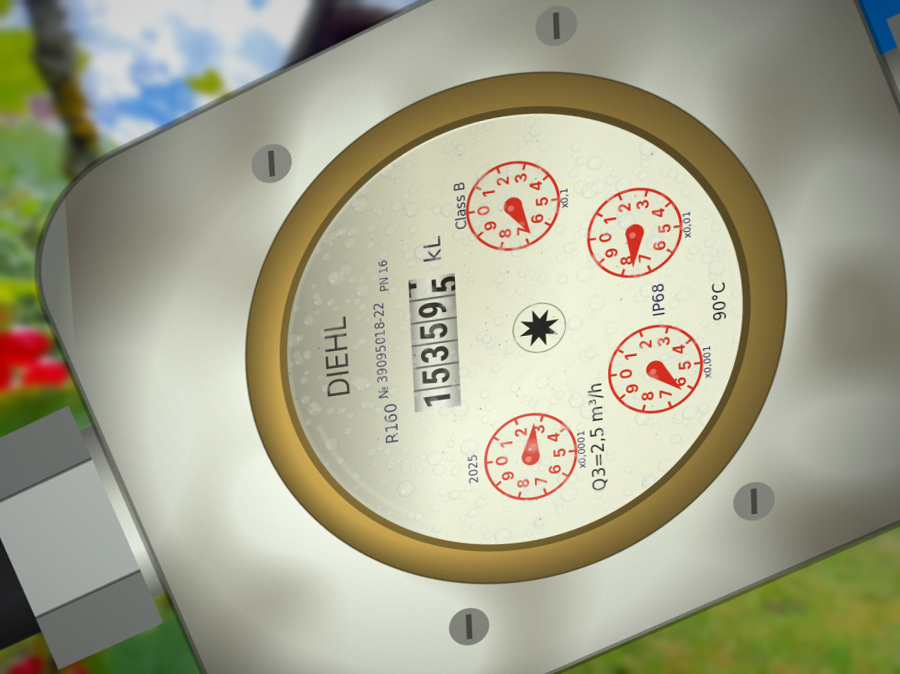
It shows 153594.6762 (kL)
